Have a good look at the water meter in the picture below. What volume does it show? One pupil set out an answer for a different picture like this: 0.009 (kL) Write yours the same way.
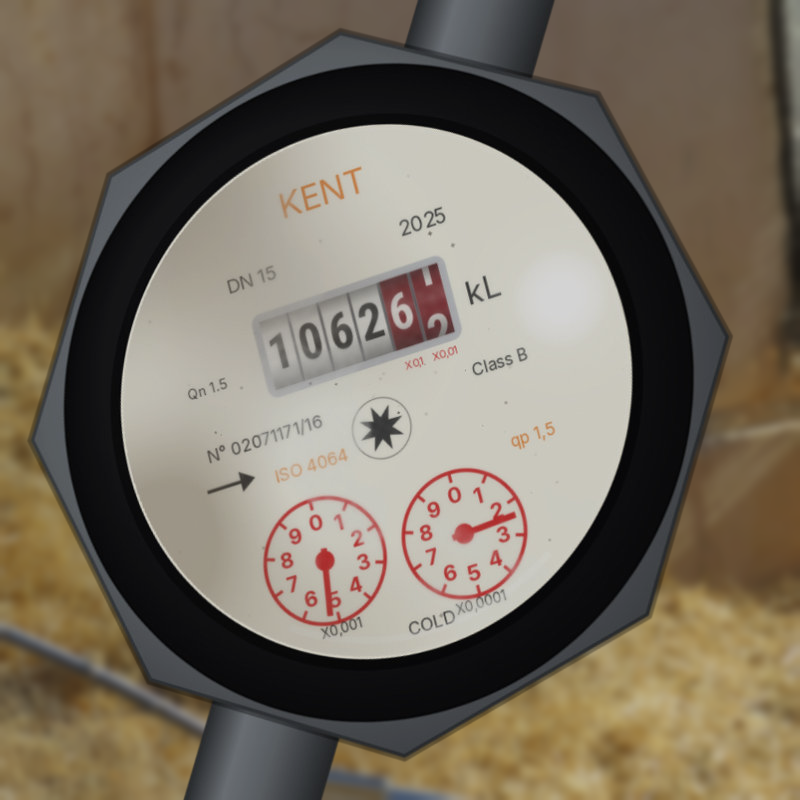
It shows 1062.6152 (kL)
